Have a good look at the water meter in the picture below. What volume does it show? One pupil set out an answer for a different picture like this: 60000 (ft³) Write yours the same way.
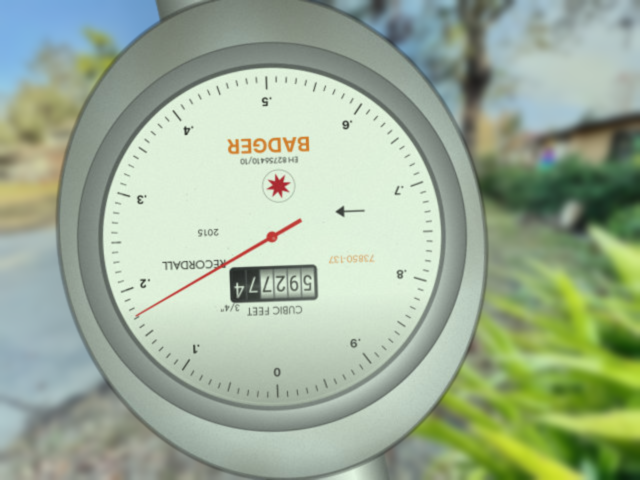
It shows 592774.17 (ft³)
